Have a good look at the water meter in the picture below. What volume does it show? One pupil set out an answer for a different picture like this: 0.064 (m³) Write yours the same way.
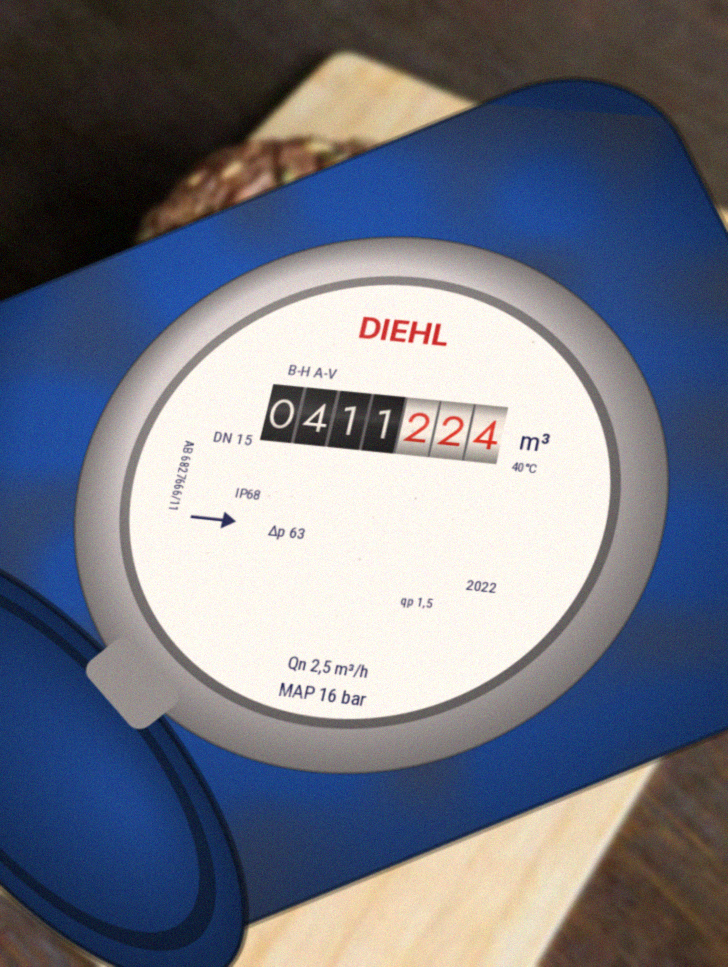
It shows 411.224 (m³)
